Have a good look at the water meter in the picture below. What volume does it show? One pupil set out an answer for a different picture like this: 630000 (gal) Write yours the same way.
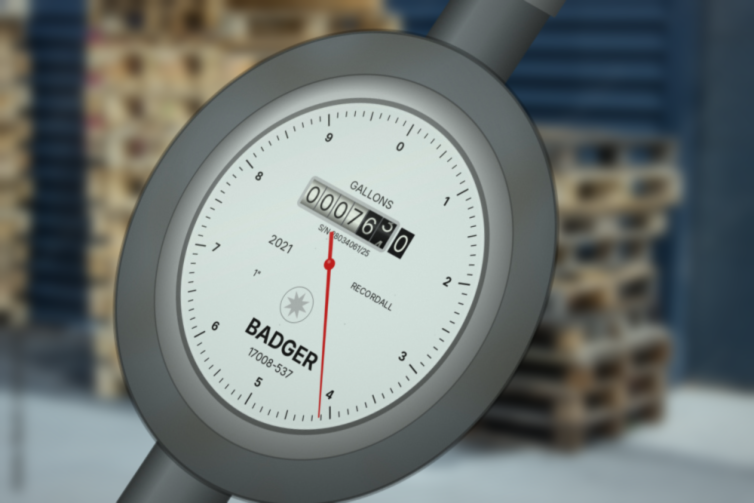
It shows 7634.1 (gal)
